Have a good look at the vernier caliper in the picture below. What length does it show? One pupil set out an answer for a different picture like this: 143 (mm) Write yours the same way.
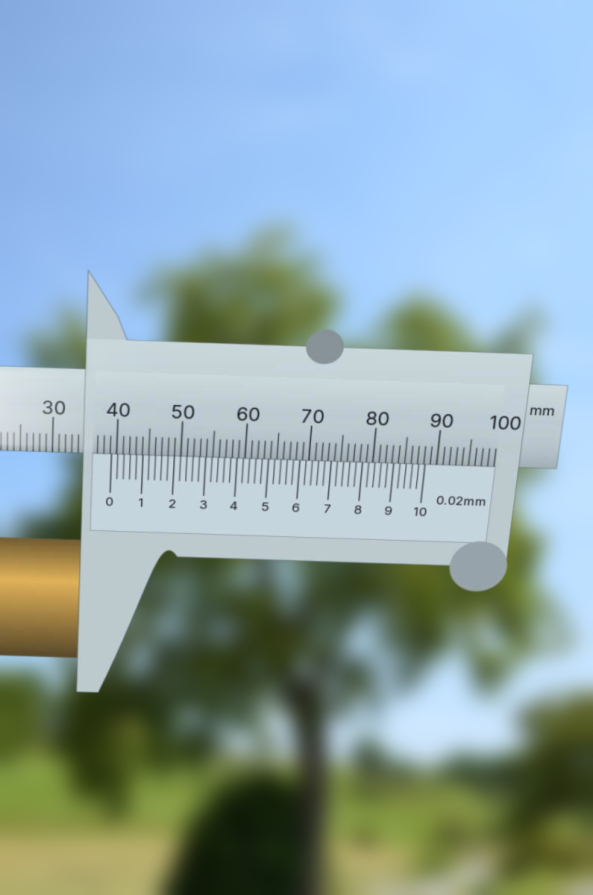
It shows 39.2 (mm)
